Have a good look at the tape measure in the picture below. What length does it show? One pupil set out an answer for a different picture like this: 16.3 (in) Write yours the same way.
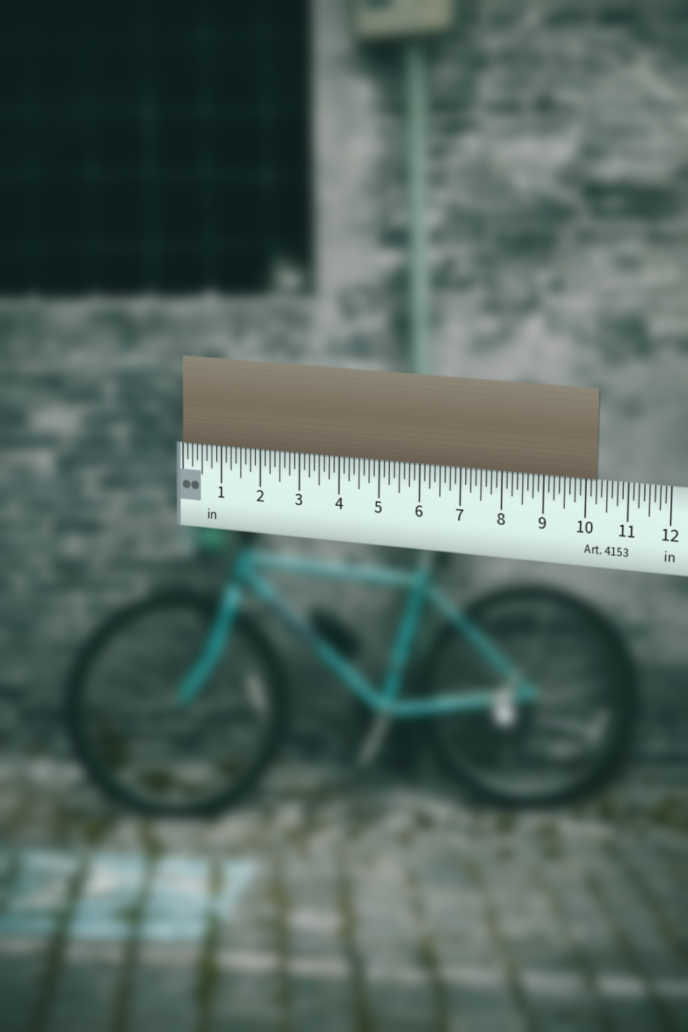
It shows 10.25 (in)
